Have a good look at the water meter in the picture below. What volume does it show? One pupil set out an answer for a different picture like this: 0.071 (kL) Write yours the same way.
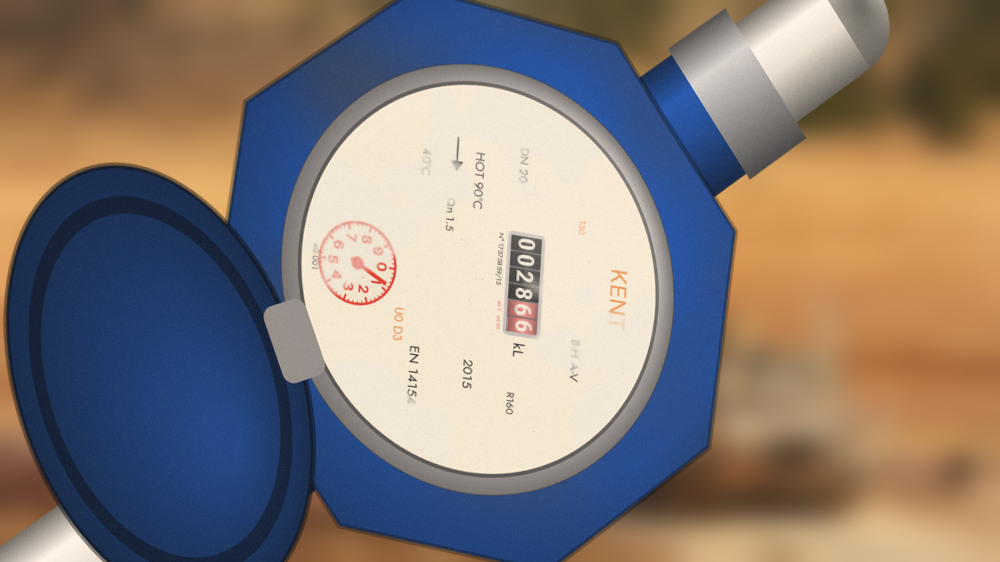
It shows 28.660 (kL)
